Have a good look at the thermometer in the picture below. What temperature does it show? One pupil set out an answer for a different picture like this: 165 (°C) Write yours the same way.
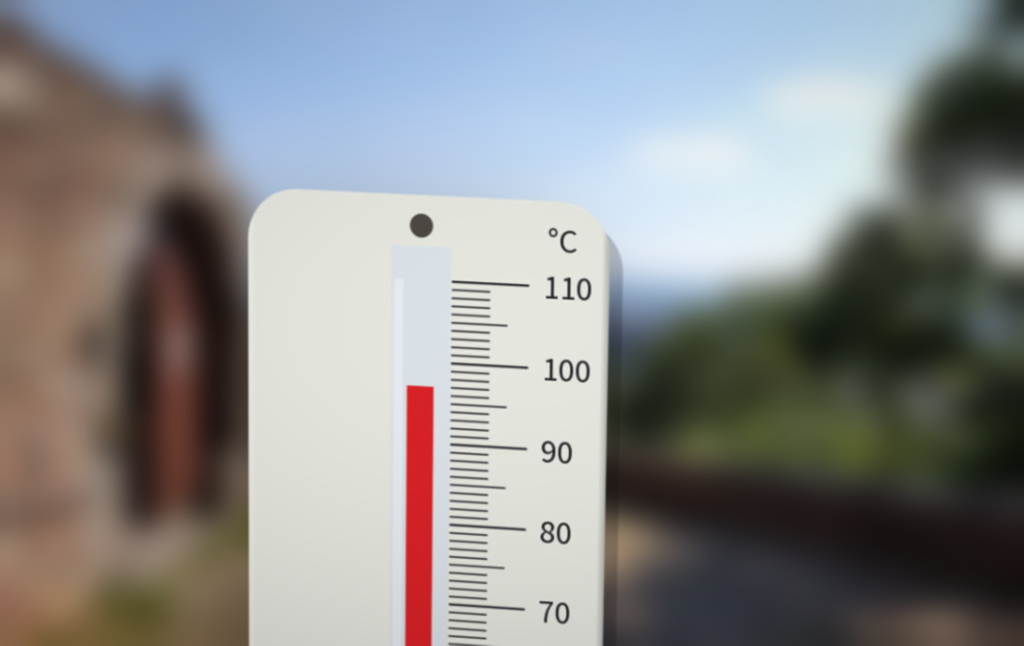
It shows 97 (°C)
